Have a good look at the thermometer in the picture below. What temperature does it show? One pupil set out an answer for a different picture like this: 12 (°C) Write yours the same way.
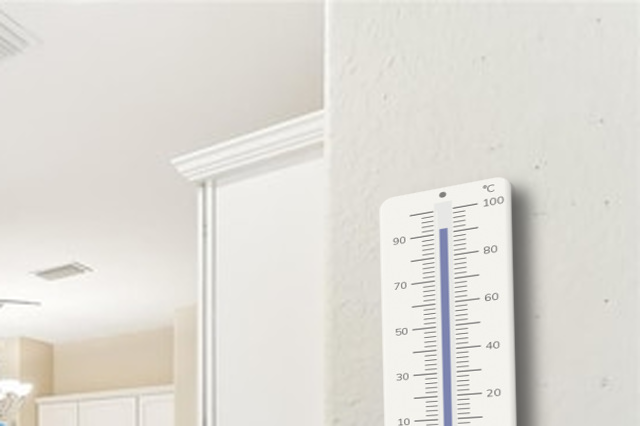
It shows 92 (°C)
